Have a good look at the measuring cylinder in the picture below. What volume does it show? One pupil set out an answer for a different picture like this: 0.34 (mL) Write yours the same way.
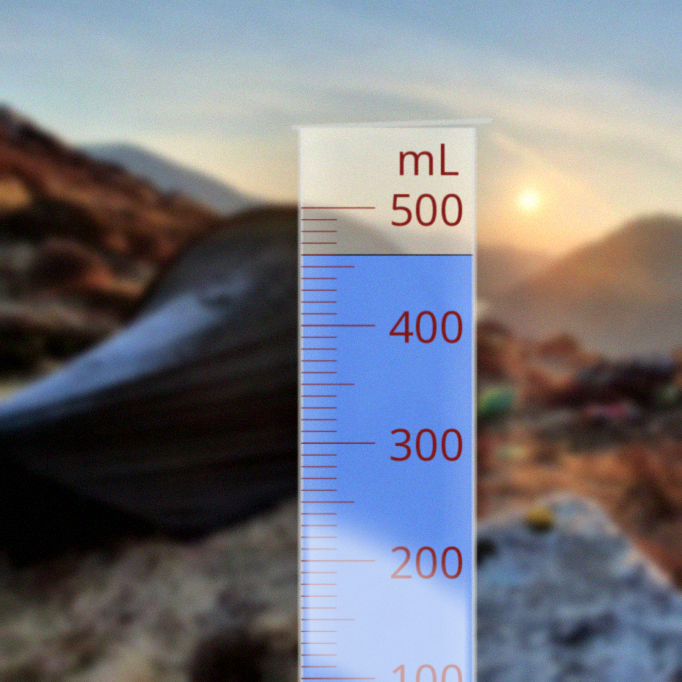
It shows 460 (mL)
